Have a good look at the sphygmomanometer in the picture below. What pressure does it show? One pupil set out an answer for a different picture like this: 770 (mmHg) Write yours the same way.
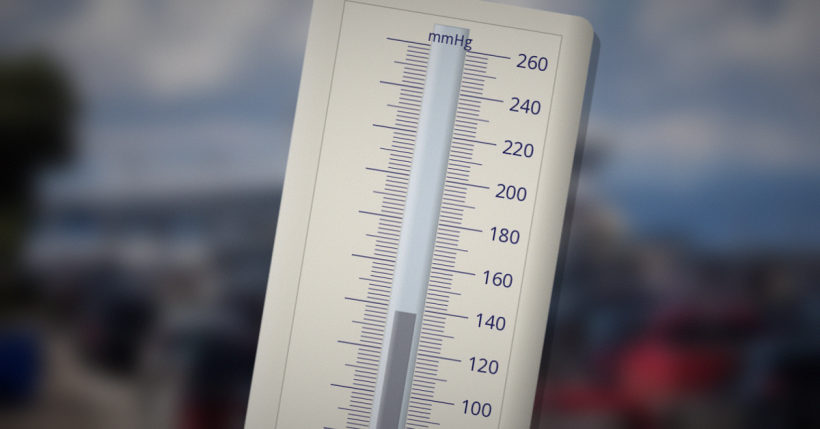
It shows 138 (mmHg)
